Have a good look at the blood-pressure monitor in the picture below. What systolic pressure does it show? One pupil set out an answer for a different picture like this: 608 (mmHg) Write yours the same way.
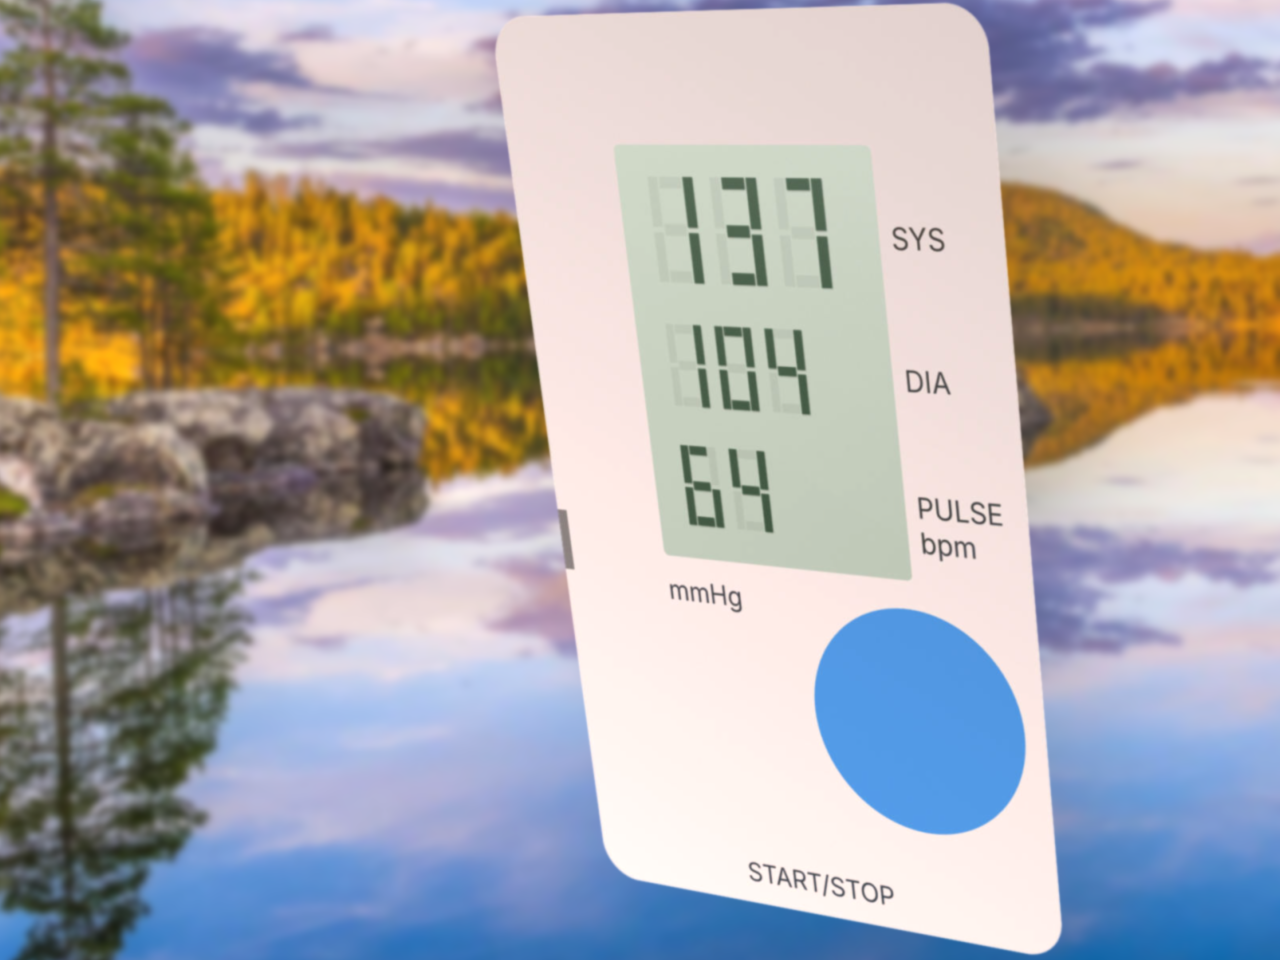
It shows 137 (mmHg)
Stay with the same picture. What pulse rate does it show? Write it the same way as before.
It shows 64 (bpm)
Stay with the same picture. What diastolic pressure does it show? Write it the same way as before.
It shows 104 (mmHg)
